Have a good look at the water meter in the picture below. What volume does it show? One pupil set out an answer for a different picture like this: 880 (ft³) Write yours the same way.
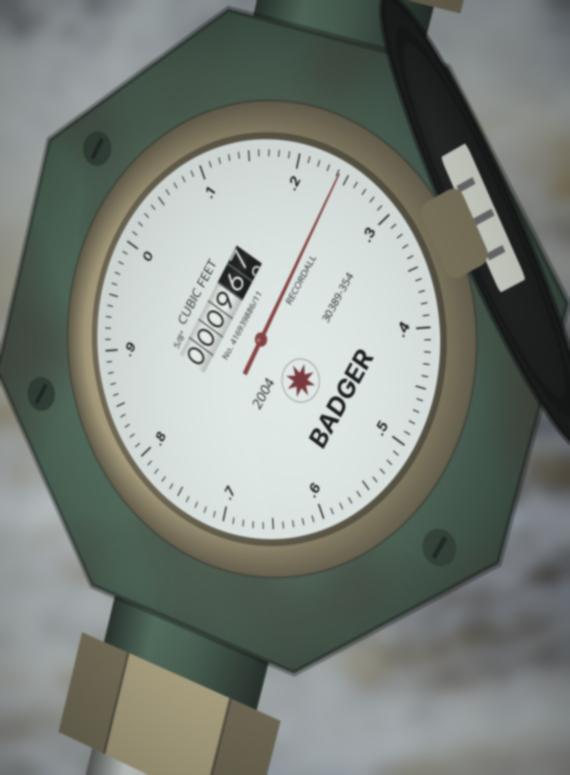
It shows 967.24 (ft³)
